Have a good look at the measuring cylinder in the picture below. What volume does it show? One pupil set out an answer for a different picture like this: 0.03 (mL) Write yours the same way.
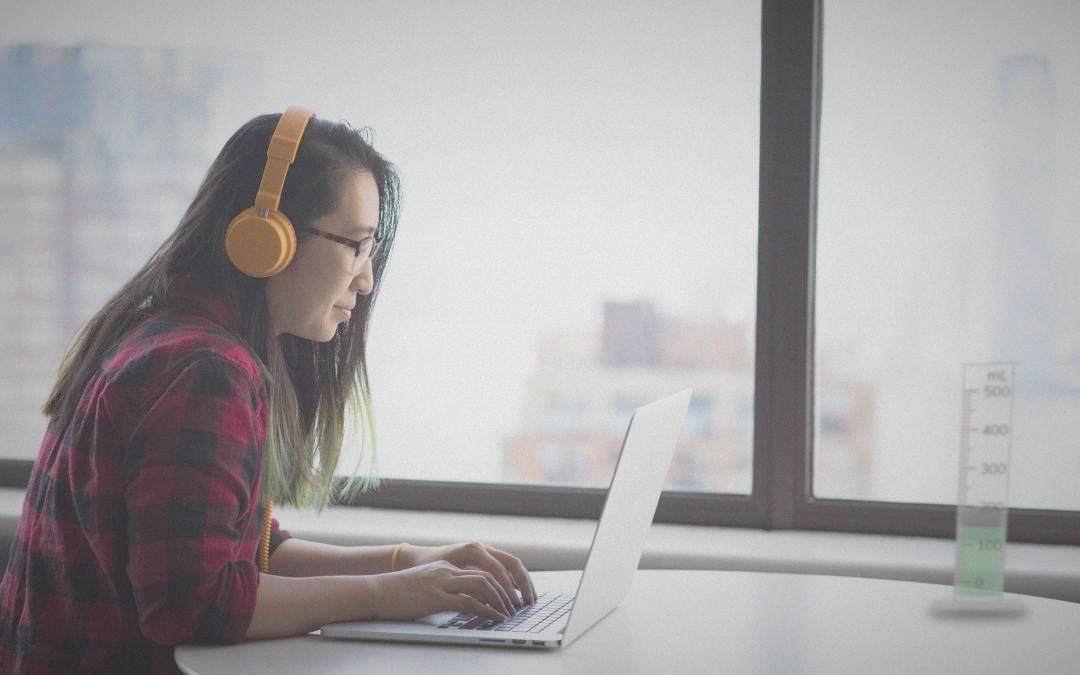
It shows 150 (mL)
